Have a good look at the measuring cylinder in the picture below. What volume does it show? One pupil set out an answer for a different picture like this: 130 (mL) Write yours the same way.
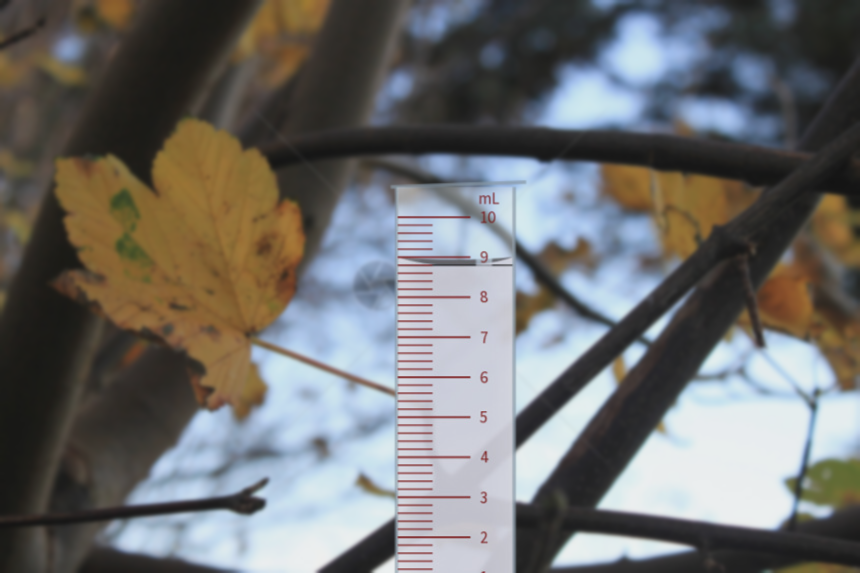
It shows 8.8 (mL)
